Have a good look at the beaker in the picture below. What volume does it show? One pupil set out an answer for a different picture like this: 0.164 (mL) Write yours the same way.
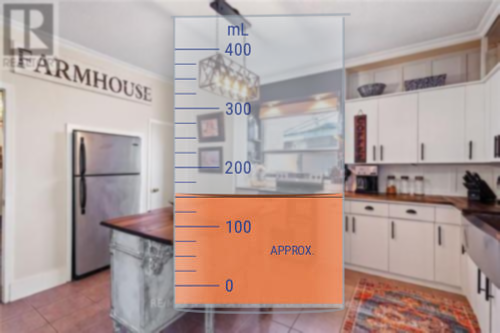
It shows 150 (mL)
